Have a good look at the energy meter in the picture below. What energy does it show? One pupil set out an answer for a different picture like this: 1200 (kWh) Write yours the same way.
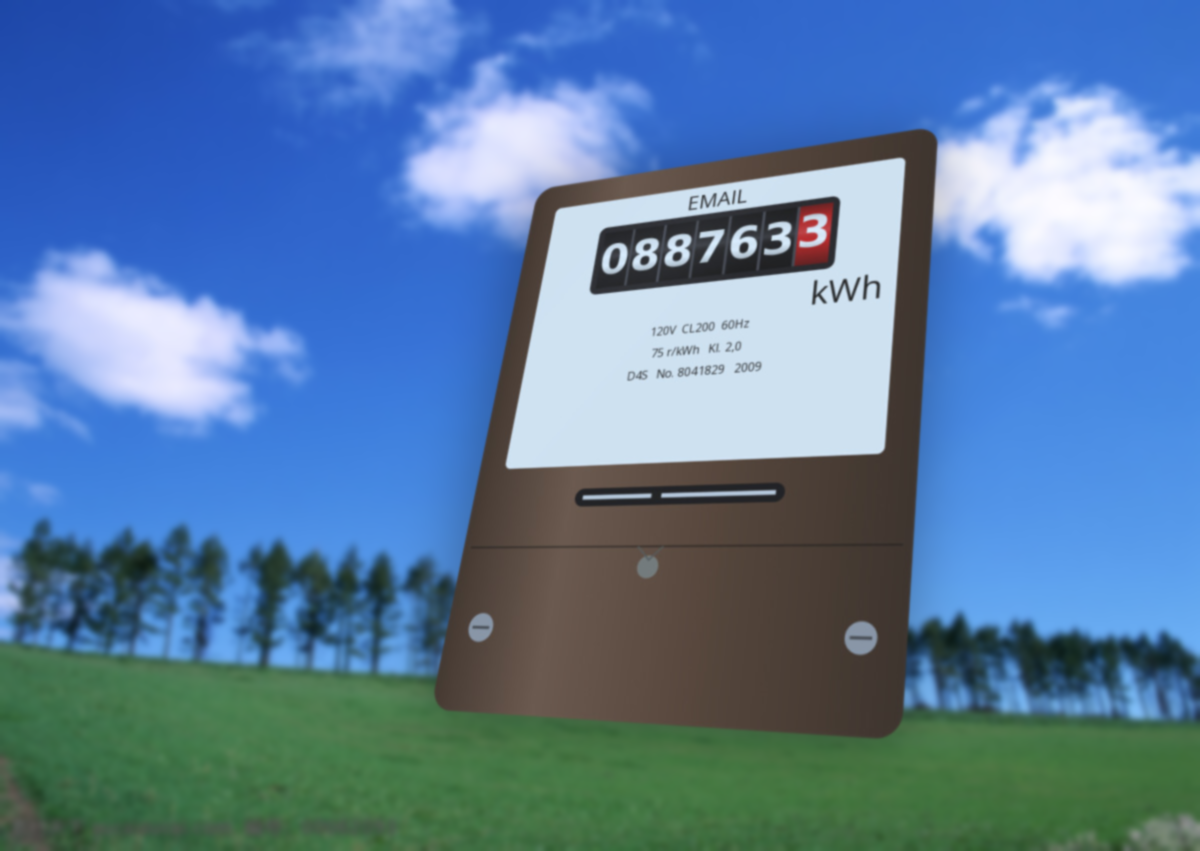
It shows 88763.3 (kWh)
